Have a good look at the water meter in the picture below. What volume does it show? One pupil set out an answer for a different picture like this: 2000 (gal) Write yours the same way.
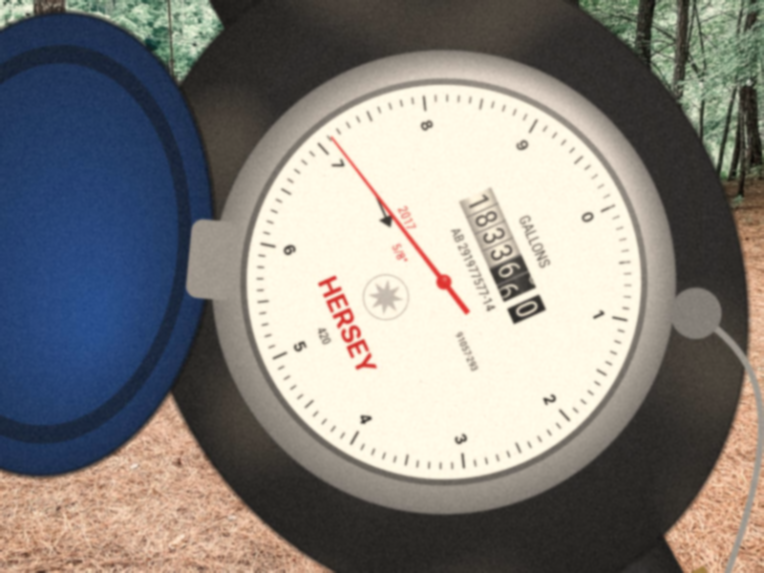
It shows 1833657.1 (gal)
